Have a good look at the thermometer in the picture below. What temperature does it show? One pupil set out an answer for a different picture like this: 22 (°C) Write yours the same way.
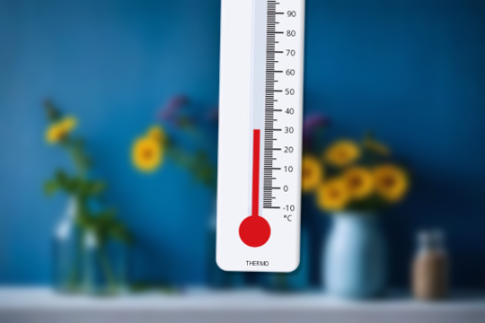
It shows 30 (°C)
